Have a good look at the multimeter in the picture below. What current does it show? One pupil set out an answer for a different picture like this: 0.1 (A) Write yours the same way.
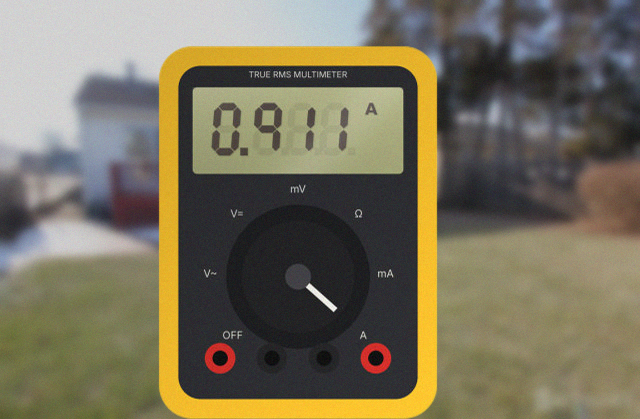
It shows 0.911 (A)
